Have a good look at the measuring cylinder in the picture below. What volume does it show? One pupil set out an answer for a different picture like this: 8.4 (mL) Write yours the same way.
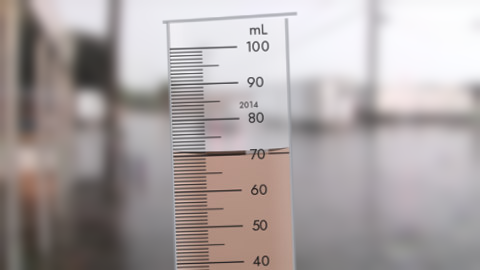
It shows 70 (mL)
